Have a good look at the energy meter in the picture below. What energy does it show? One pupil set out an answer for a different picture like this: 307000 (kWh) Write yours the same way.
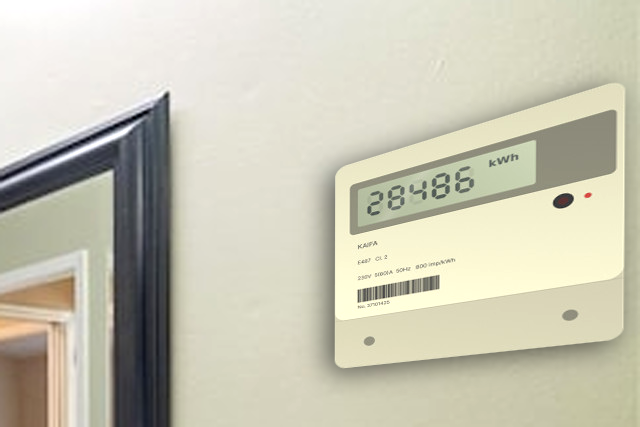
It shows 28486 (kWh)
